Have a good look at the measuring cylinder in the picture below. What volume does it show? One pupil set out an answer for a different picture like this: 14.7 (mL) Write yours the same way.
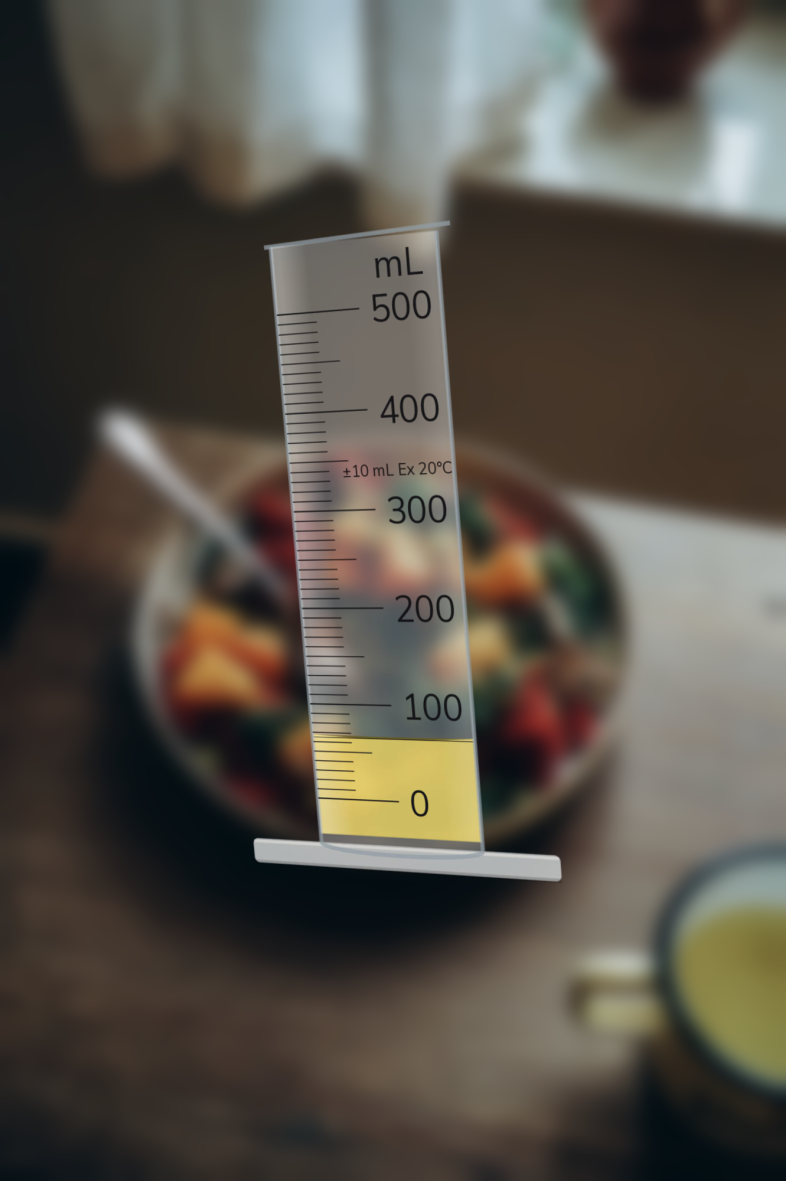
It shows 65 (mL)
